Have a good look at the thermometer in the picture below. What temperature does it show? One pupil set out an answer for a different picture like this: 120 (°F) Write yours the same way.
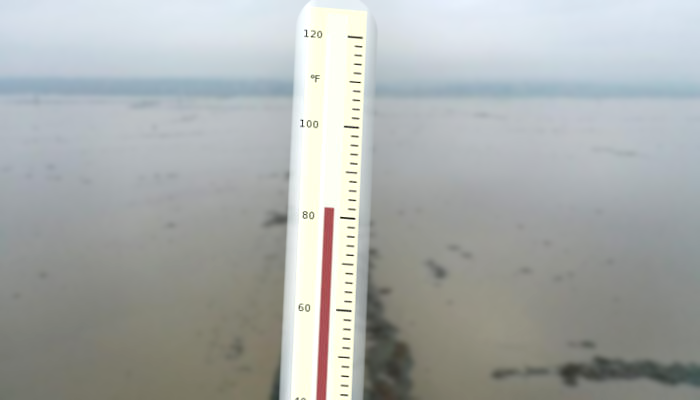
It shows 82 (°F)
